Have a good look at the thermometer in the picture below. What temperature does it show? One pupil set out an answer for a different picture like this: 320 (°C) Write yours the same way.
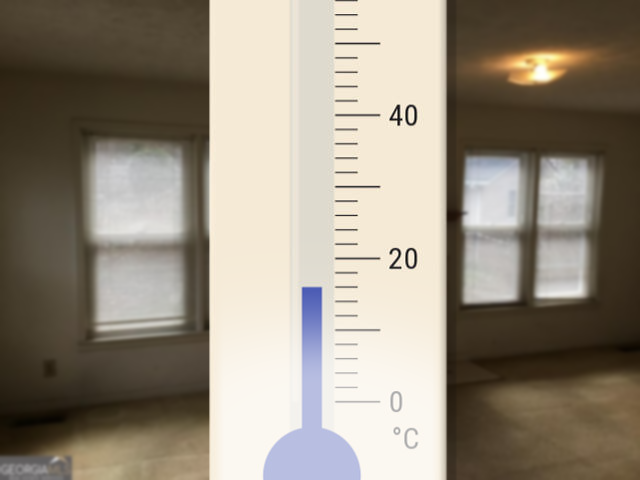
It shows 16 (°C)
